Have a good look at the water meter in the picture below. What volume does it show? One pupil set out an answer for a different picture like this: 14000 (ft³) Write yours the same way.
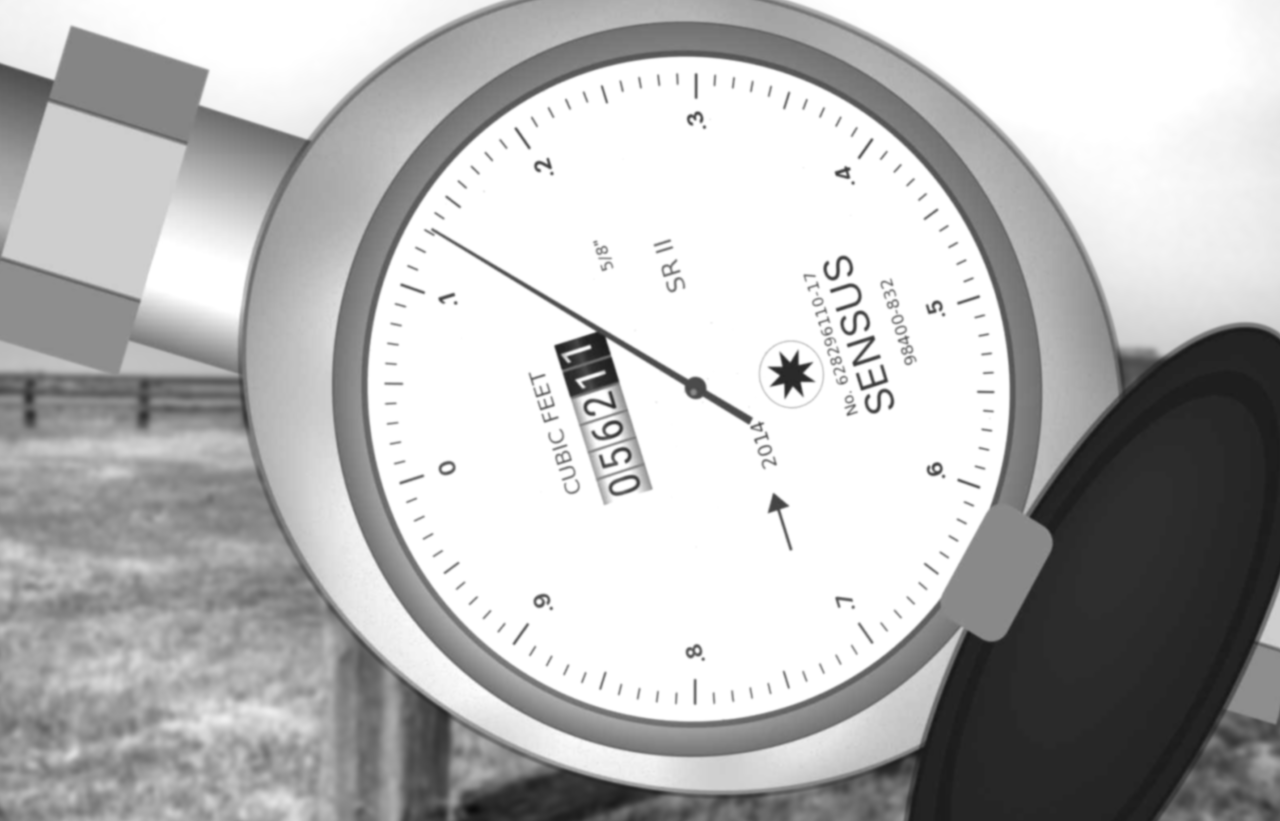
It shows 56211.13 (ft³)
